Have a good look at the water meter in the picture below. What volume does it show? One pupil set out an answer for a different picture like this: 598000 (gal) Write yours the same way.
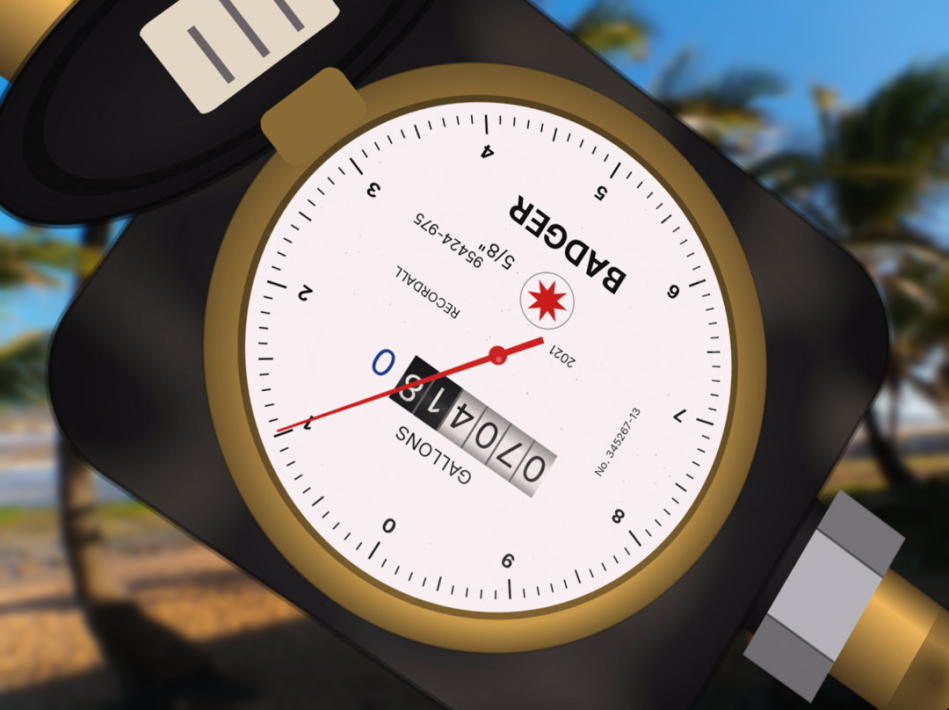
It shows 704181.0 (gal)
